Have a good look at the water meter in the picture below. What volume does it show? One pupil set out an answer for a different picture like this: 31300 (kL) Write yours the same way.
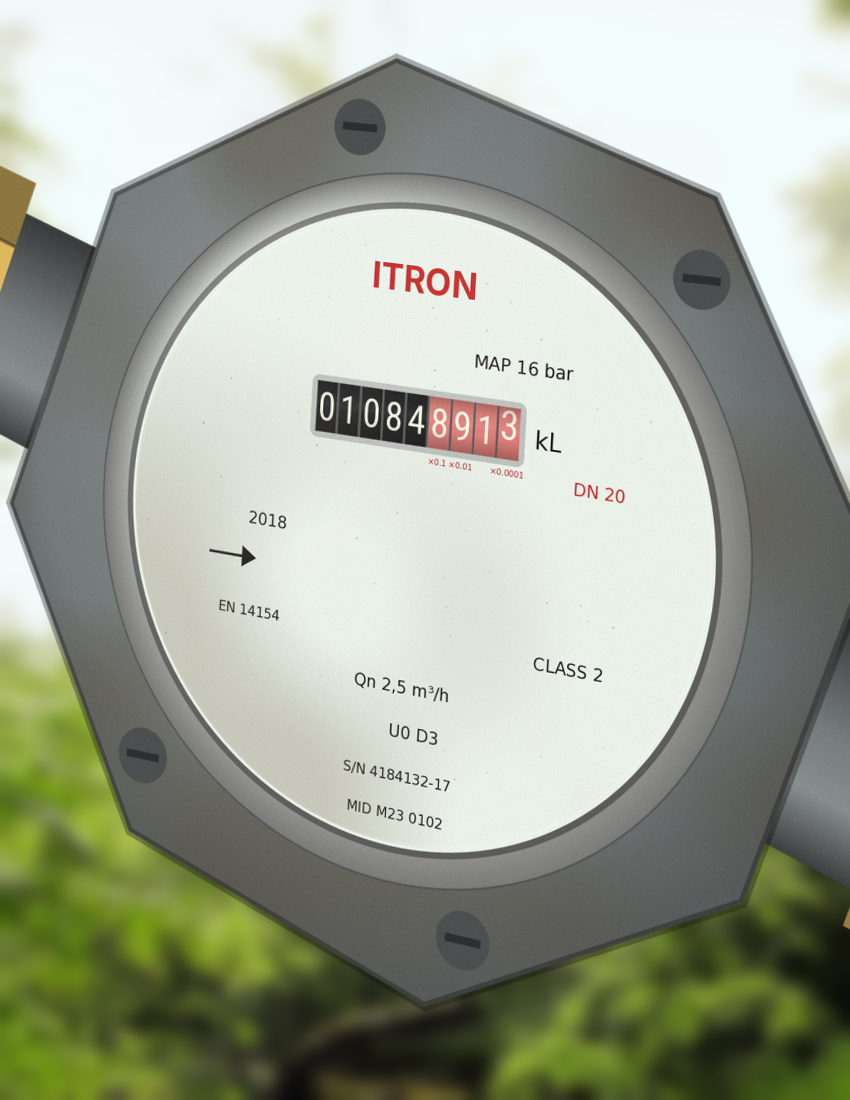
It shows 1084.8913 (kL)
